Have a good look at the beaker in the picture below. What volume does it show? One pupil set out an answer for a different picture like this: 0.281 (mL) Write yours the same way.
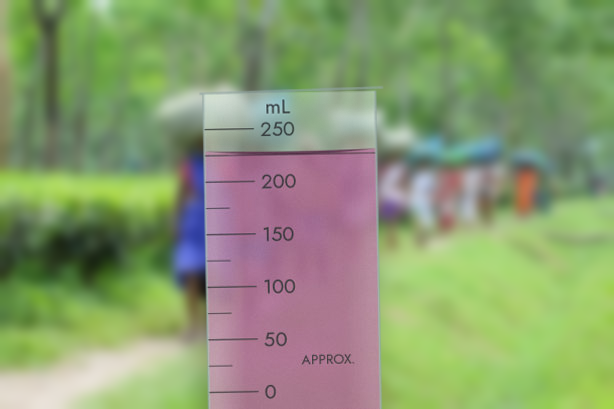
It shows 225 (mL)
